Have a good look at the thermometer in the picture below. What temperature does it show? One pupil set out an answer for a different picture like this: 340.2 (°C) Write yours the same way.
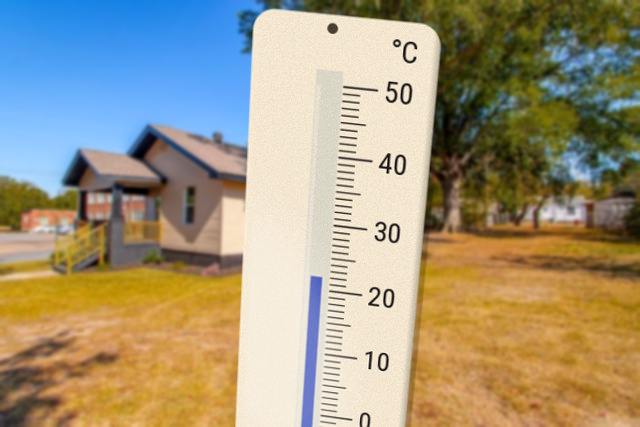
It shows 22 (°C)
